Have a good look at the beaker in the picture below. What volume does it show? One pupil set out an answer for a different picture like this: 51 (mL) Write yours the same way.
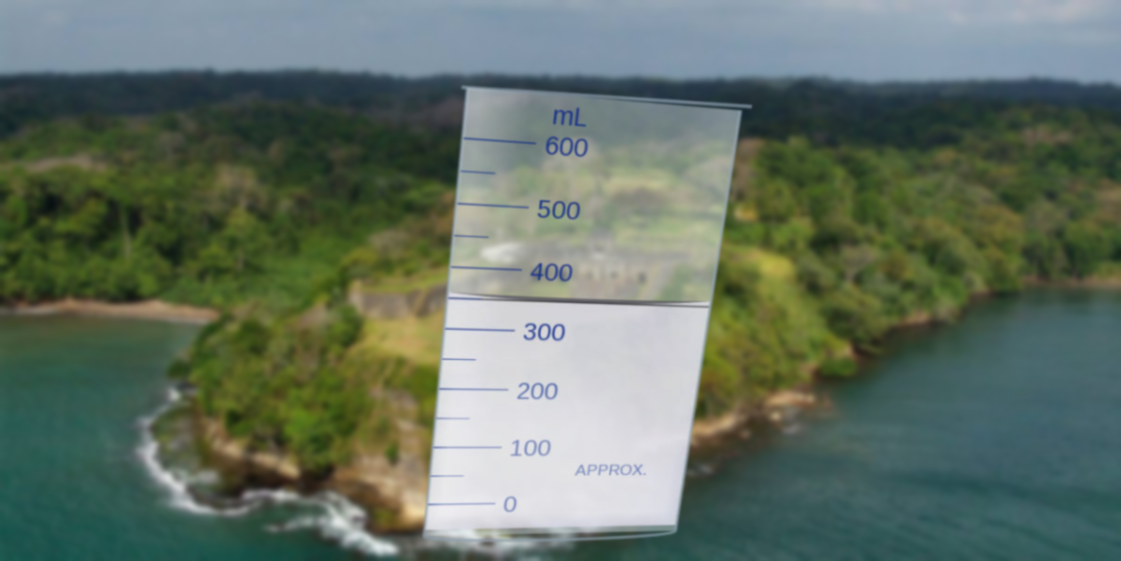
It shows 350 (mL)
